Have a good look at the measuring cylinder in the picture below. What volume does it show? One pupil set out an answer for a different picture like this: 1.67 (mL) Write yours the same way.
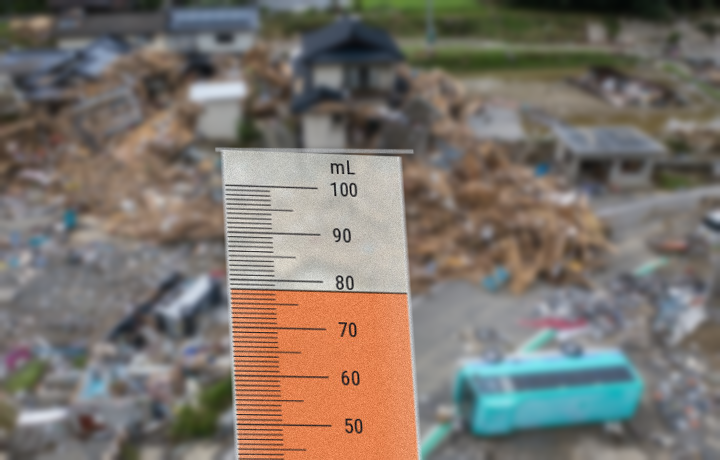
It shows 78 (mL)
